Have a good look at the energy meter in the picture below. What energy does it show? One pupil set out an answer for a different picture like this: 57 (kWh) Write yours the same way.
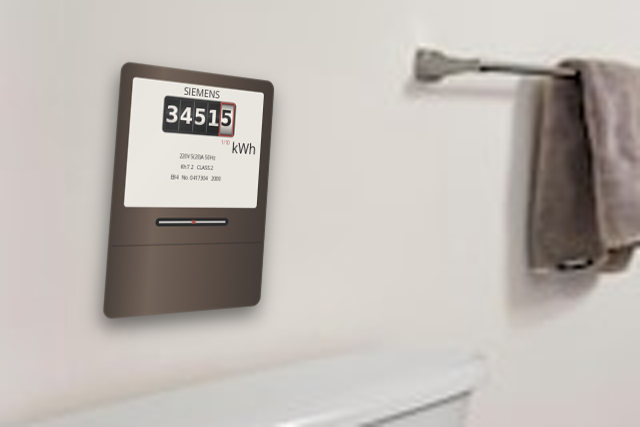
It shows 3451.5 (kWh)
